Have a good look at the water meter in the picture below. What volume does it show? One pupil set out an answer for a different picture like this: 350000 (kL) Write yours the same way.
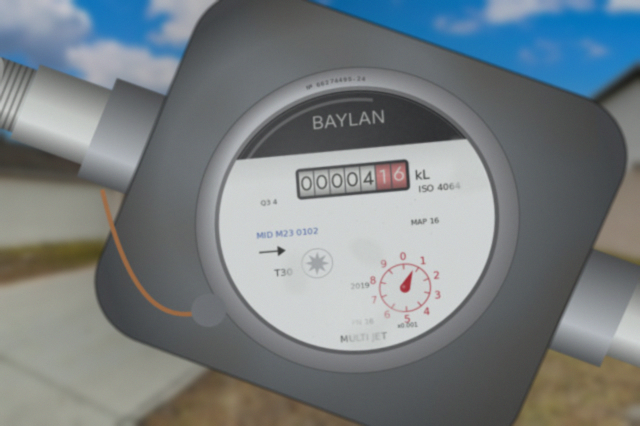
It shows 4.160 (kL)
